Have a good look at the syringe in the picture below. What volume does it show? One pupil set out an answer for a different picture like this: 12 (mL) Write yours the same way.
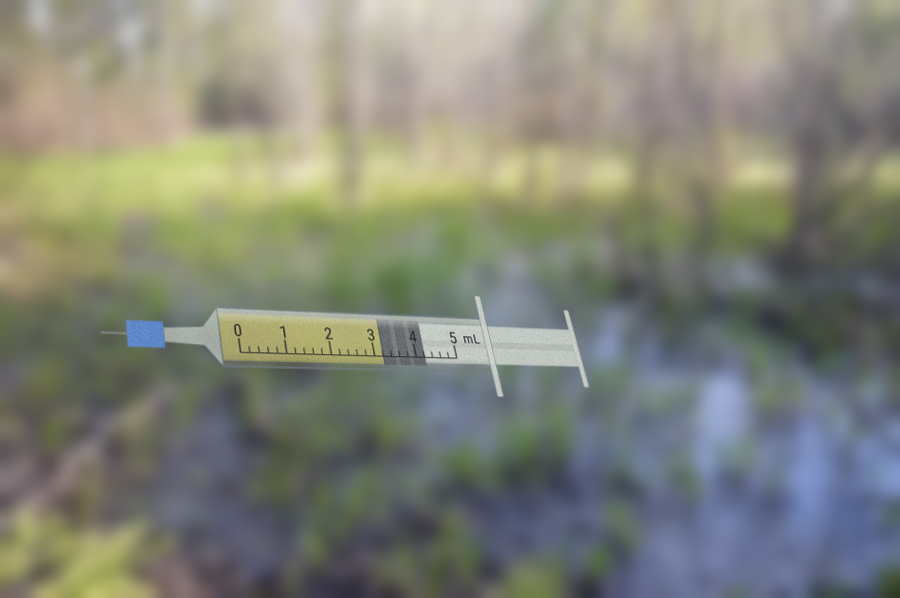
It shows 3.2 (mL)
